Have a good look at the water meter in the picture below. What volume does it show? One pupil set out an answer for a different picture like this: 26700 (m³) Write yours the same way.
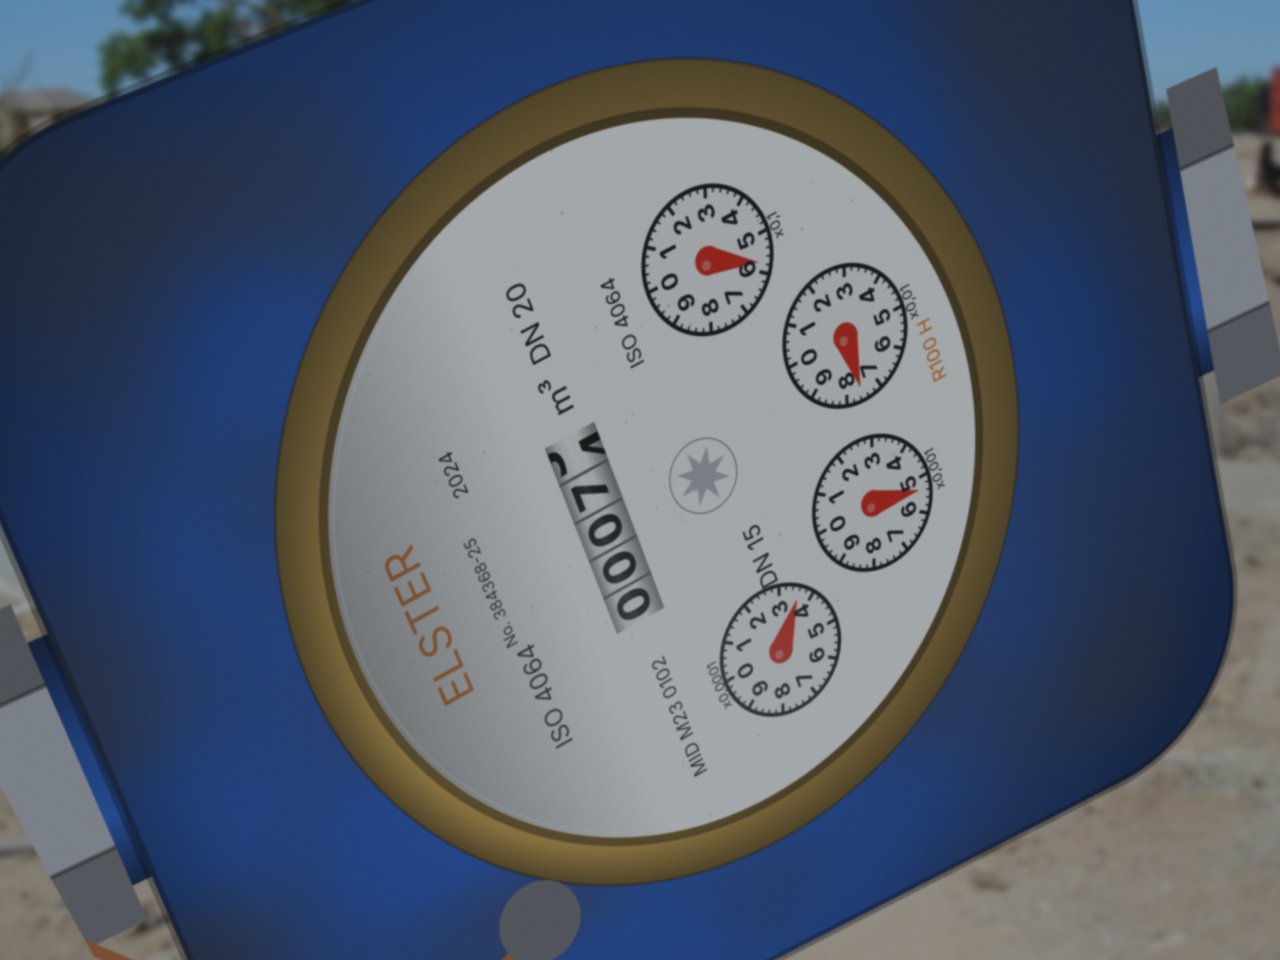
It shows 73.5753 (m³)
